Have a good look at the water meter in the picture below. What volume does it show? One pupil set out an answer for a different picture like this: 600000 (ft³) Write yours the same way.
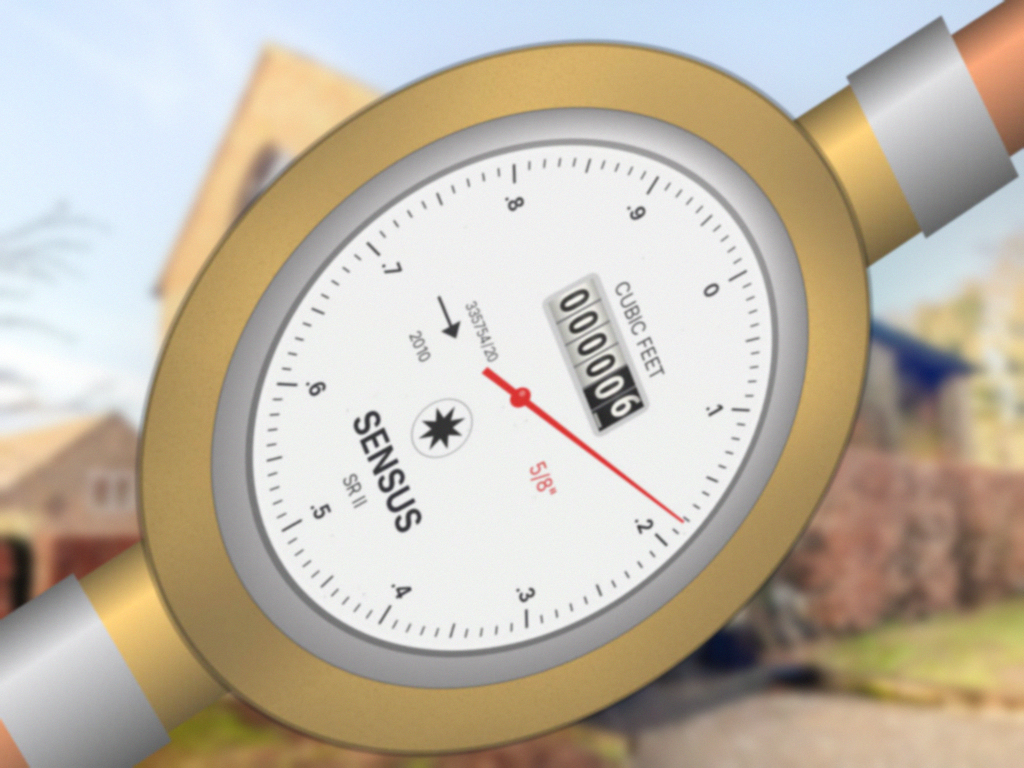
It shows 6.18 (ft³)
